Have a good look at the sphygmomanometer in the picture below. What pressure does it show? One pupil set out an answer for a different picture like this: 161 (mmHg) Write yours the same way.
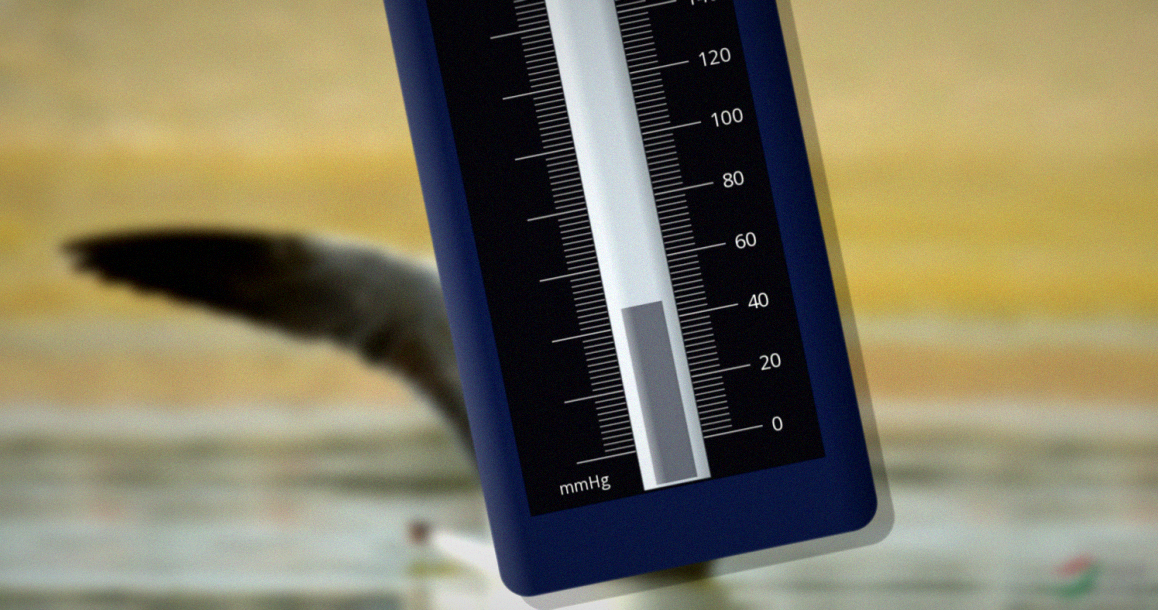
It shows 46 (mmHg)
